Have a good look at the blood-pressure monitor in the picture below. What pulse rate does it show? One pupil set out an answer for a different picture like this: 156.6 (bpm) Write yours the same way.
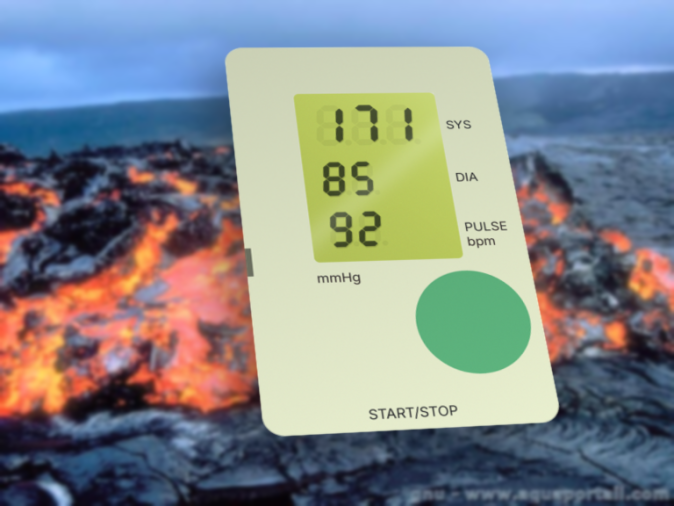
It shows 92 (bpm)
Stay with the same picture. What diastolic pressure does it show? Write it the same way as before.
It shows 85 (mmHg)
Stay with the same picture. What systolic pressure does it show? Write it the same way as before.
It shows 171 (mmHg)
